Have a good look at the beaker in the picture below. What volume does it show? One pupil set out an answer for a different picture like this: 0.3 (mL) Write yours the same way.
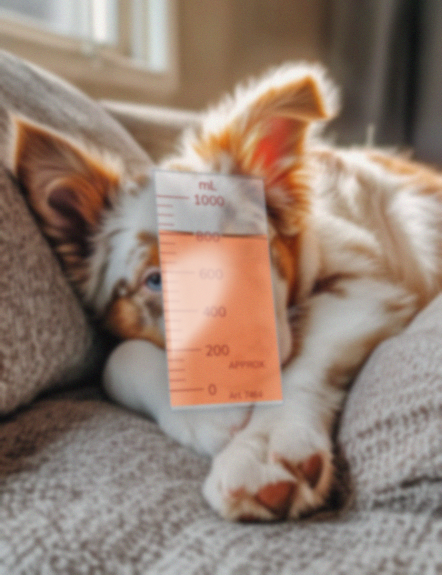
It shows 800 (mL)
